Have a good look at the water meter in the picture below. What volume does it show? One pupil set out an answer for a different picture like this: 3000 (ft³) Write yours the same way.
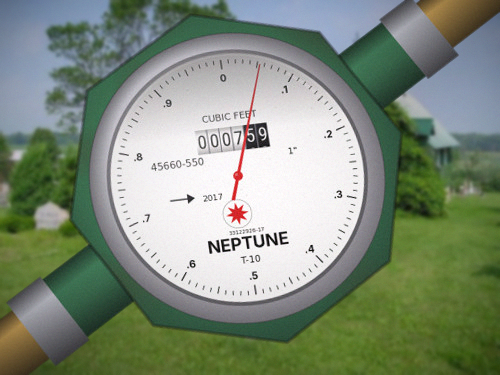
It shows 759.05 (ft³)
